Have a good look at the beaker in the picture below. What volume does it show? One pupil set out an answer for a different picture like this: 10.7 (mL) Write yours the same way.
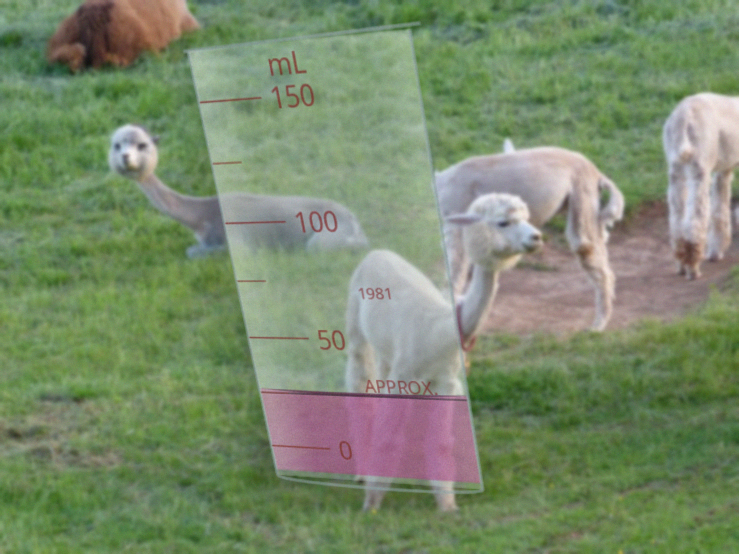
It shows 25 (mL)
